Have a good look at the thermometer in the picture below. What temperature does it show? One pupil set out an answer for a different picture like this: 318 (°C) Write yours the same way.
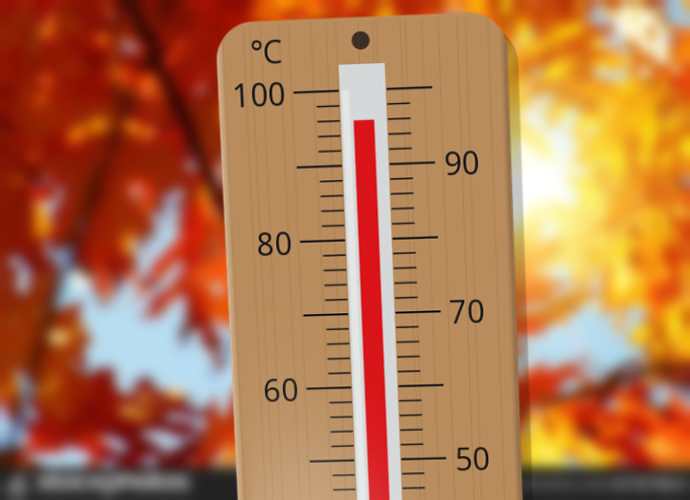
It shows 96 (°C)
